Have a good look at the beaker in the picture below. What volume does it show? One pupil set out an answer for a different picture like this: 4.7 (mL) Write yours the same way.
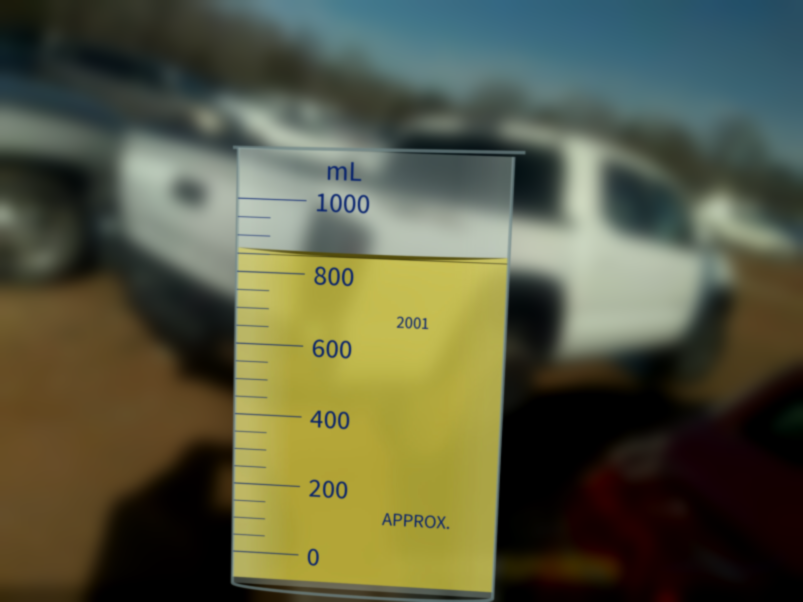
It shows 850 (mL)
